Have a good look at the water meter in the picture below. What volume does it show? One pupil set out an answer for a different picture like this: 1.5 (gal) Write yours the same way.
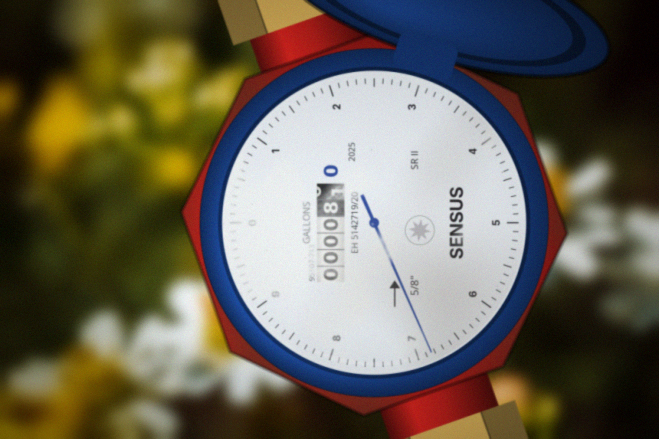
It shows 806.8 (gal)
